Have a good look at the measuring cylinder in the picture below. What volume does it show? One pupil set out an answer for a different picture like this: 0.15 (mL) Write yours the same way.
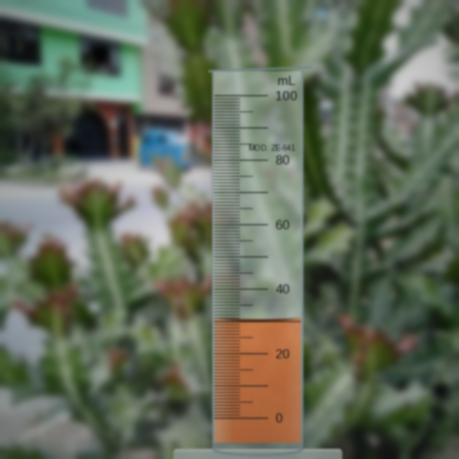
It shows 30 (mL)
